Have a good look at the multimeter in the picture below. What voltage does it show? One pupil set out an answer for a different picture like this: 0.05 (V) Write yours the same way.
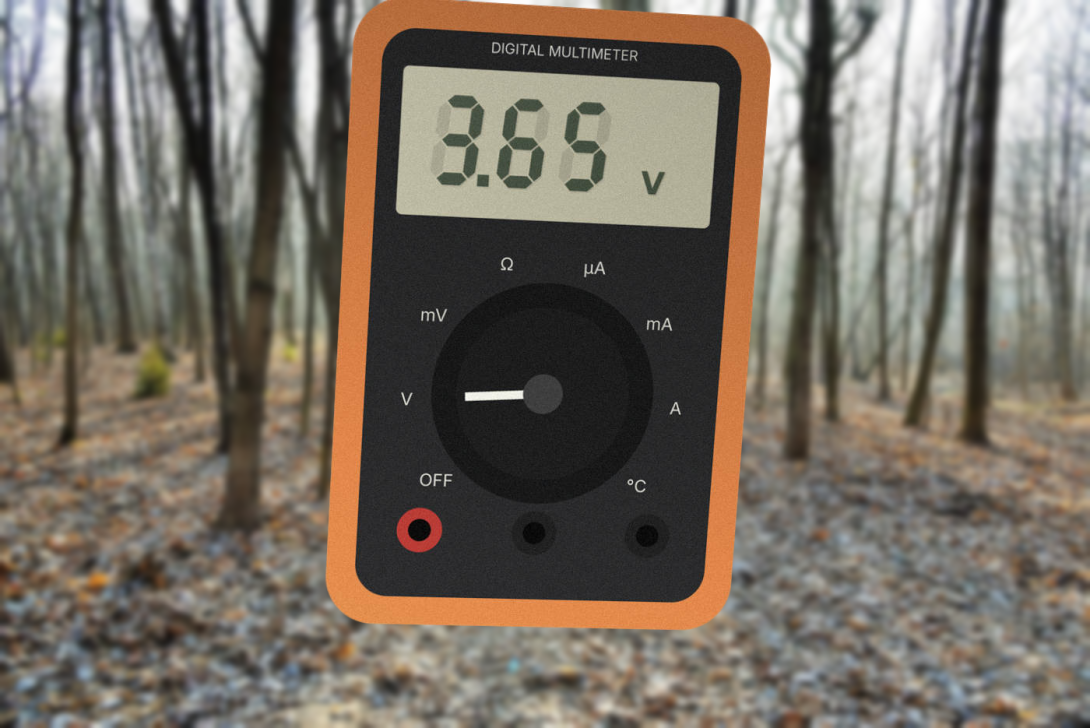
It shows 3.65 (V)
